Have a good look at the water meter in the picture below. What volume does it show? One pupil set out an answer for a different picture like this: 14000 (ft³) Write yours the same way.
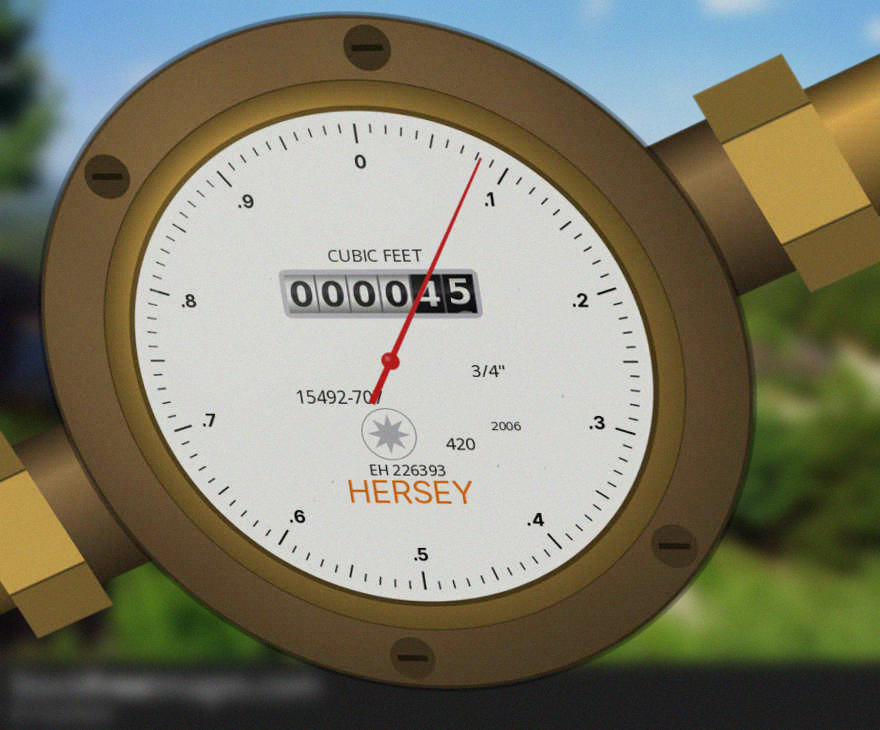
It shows 45.08 (ft³)
